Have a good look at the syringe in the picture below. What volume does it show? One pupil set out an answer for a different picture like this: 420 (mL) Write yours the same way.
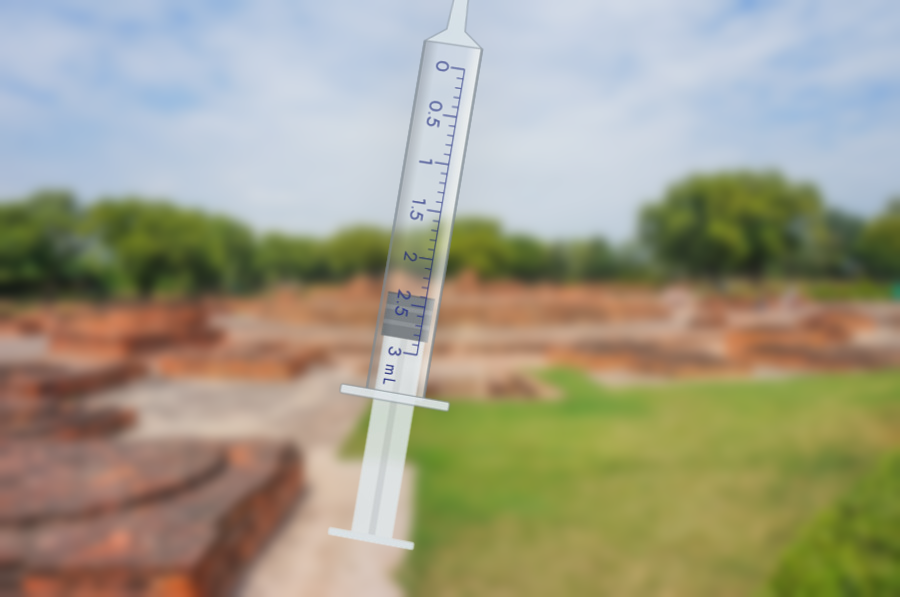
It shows 2.4 (mL)
